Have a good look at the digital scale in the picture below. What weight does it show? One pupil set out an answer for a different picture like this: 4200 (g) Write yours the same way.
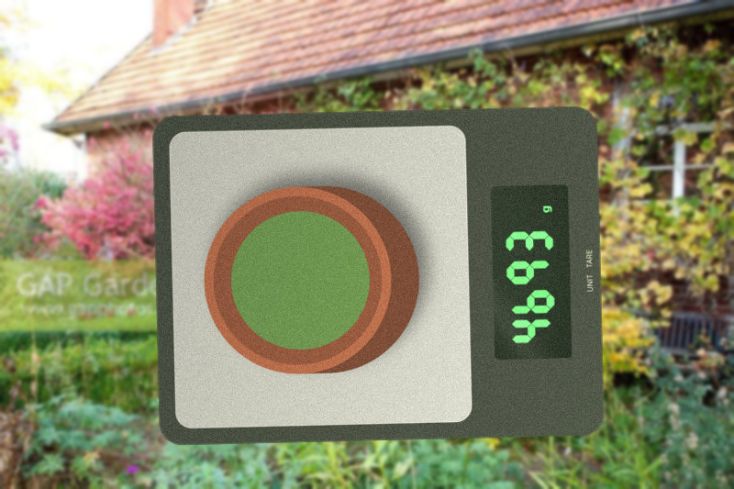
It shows 4693 (g)
